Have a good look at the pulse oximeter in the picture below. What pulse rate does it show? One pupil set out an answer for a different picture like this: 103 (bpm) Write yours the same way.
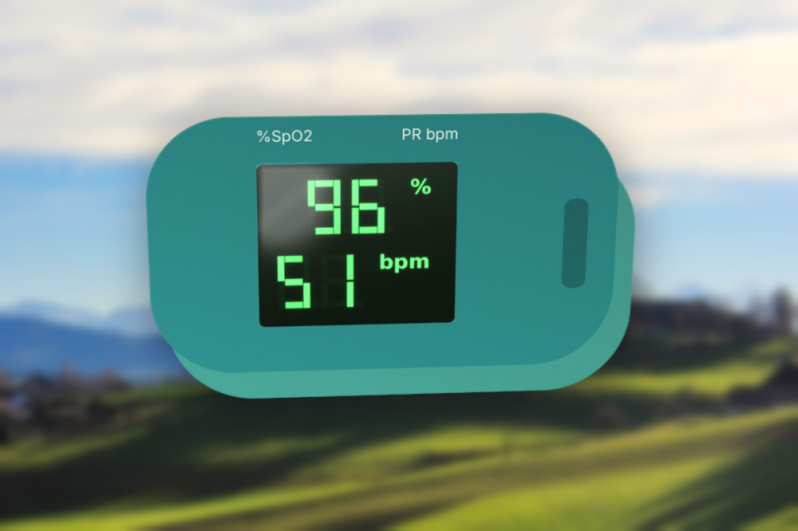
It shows 51 (bpm)
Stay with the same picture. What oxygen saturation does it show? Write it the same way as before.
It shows 96 (%)
